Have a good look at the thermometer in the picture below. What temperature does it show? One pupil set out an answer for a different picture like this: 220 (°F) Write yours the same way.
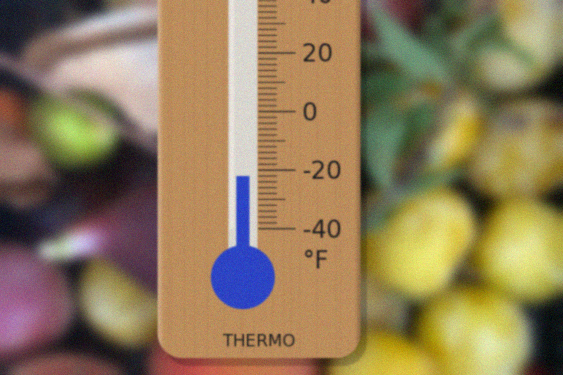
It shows -22 (°F)
